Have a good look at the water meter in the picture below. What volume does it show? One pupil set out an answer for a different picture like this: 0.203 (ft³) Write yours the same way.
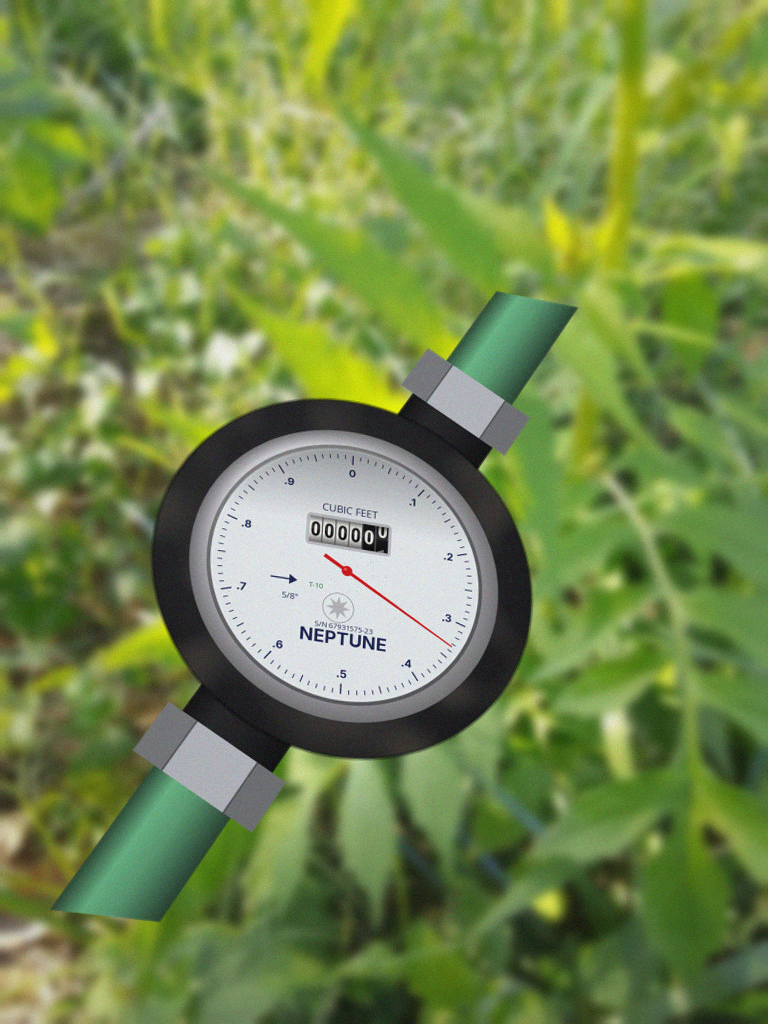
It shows 0.33 (ft³)
